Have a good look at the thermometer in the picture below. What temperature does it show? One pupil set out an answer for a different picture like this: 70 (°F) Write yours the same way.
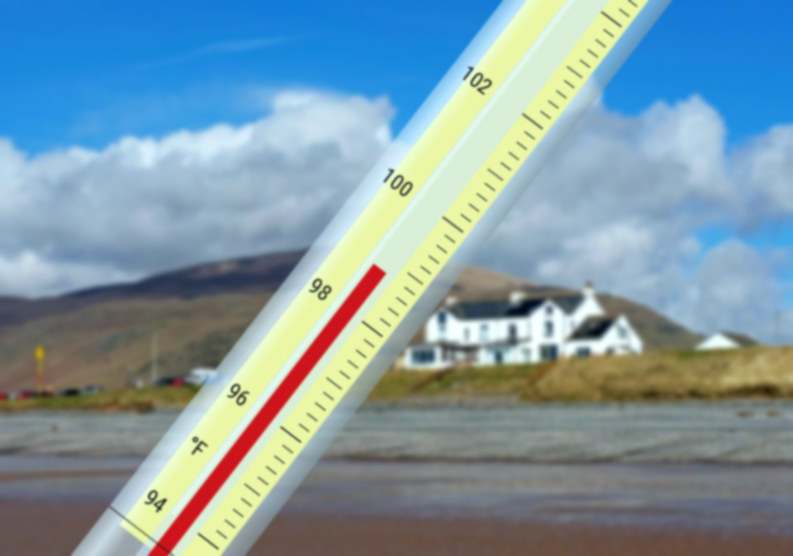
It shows 98.8 (°F)
